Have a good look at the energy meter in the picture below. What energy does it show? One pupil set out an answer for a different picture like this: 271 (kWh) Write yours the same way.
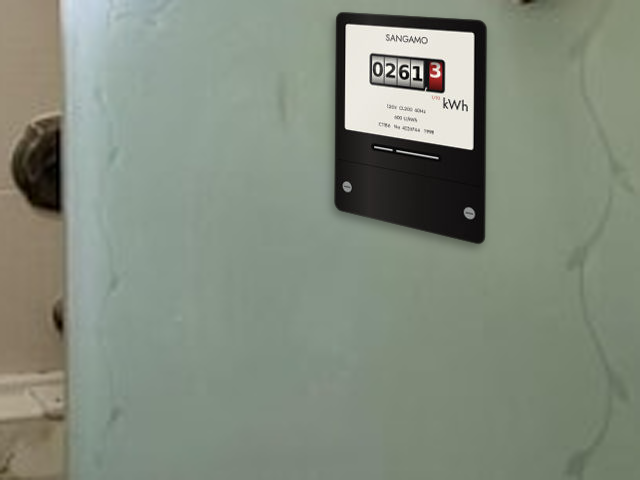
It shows 261.3 (kWh)
